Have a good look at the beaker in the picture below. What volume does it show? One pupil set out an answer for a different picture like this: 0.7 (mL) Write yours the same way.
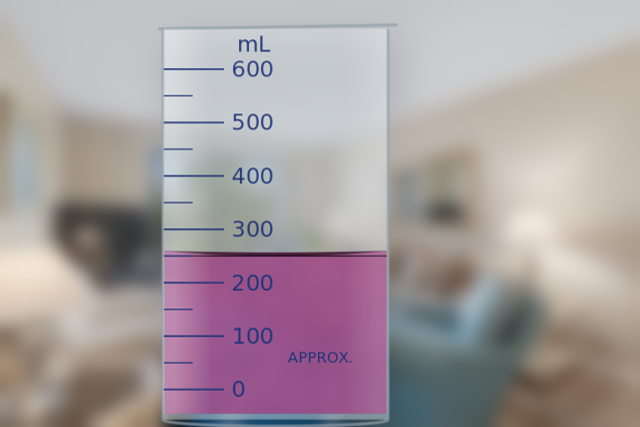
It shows 250 (mL)
